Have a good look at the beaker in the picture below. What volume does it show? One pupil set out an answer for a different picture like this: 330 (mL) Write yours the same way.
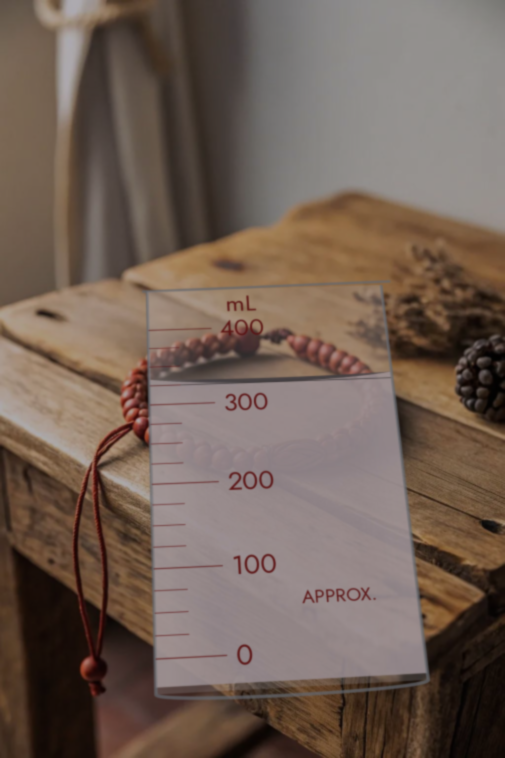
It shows 325 (mL)
